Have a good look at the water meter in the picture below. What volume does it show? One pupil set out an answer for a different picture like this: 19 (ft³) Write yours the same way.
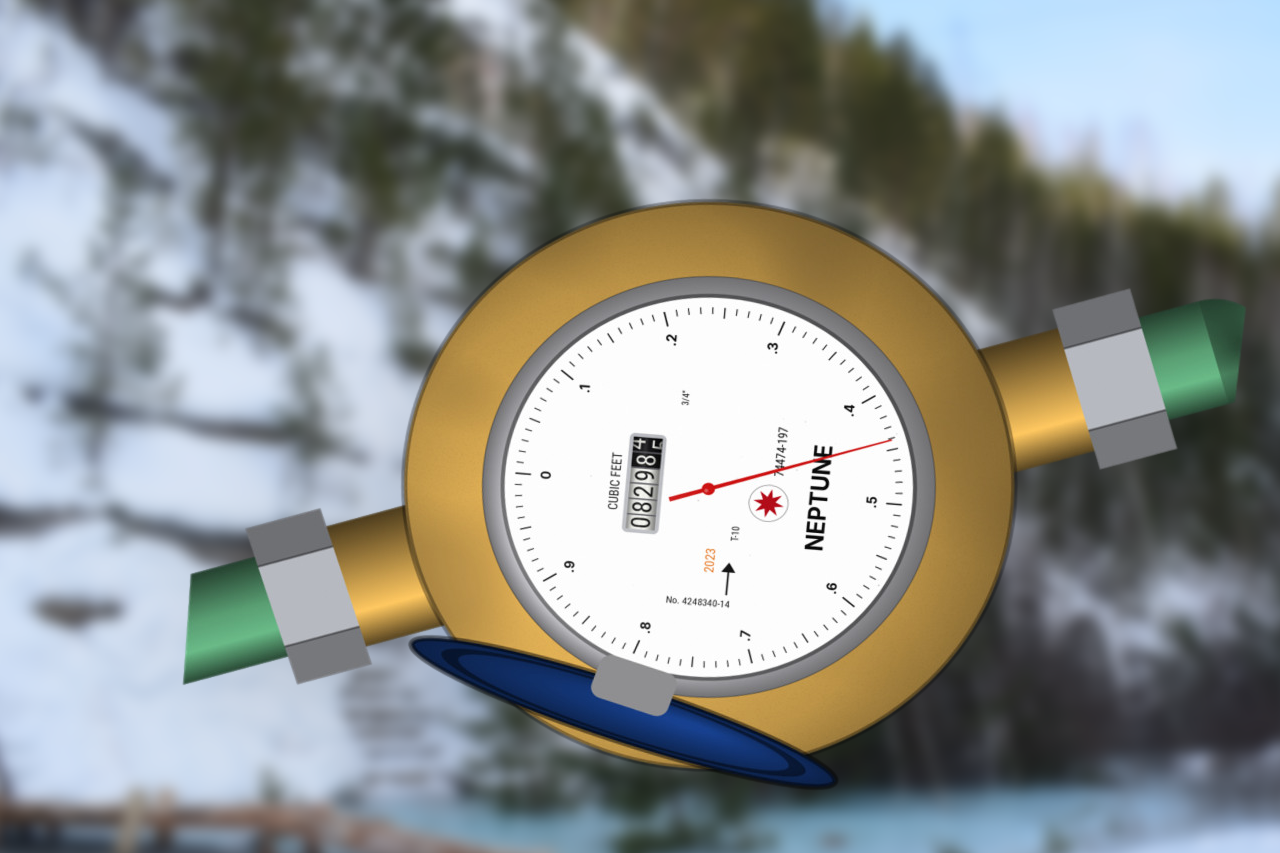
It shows 82984.44 (ft³)
